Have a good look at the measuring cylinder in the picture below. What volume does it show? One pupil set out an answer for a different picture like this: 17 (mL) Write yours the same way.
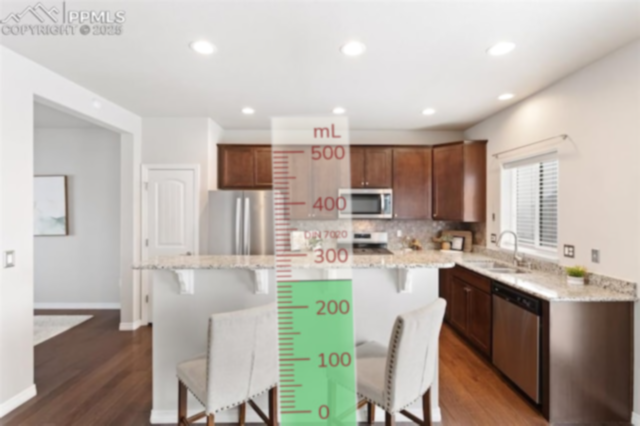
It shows 250 (mL)
